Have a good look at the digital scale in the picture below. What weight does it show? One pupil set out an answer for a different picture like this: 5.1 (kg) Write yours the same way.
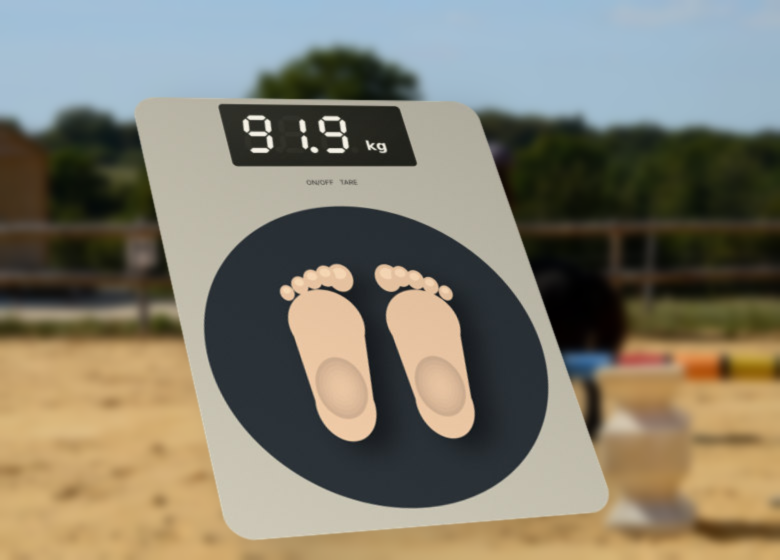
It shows 91.9 (kg)
